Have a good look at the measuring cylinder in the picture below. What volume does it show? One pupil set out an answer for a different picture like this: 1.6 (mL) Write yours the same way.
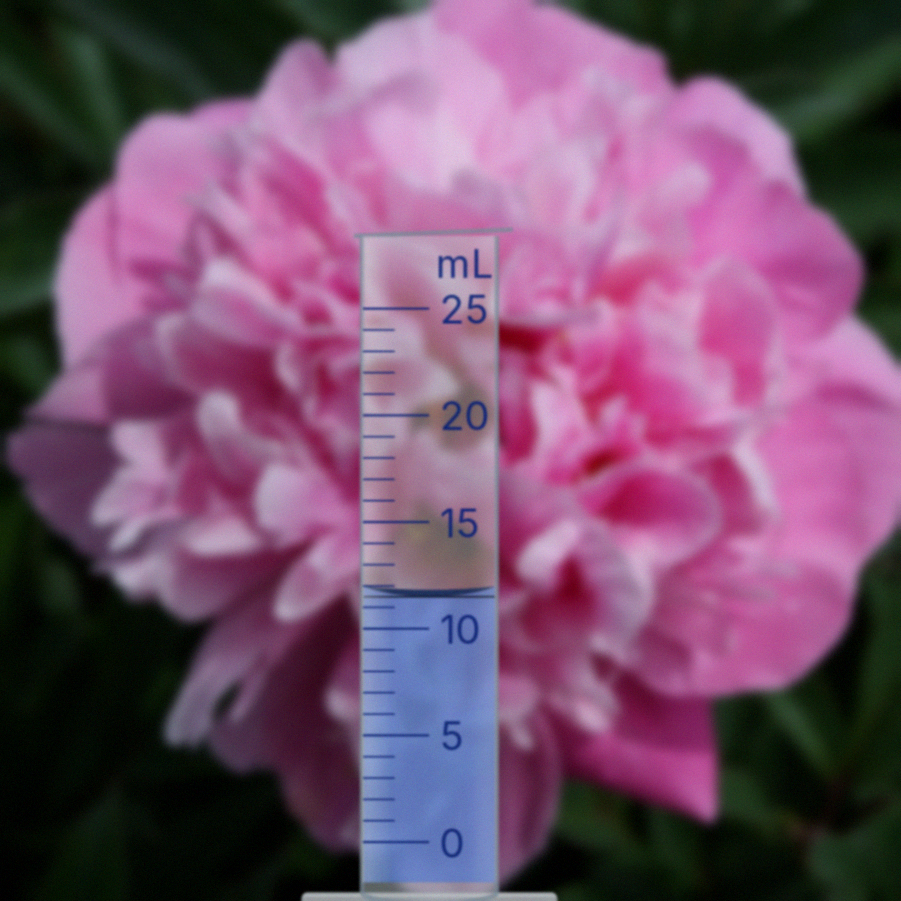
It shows 11.5 (mL)
